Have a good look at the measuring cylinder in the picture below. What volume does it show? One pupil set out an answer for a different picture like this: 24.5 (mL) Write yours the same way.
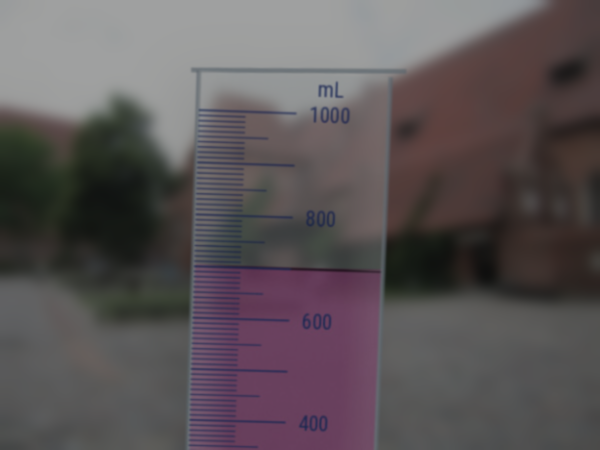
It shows 700 (mL)
